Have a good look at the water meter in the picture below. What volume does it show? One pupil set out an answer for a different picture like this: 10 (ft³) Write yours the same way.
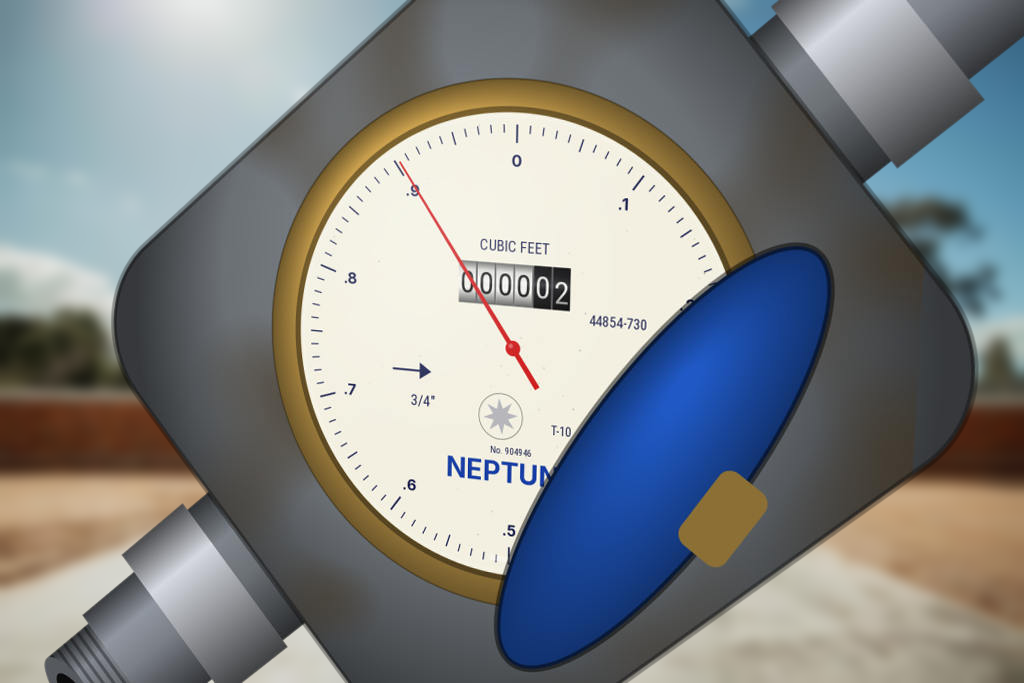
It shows 1.90 (ft³)
